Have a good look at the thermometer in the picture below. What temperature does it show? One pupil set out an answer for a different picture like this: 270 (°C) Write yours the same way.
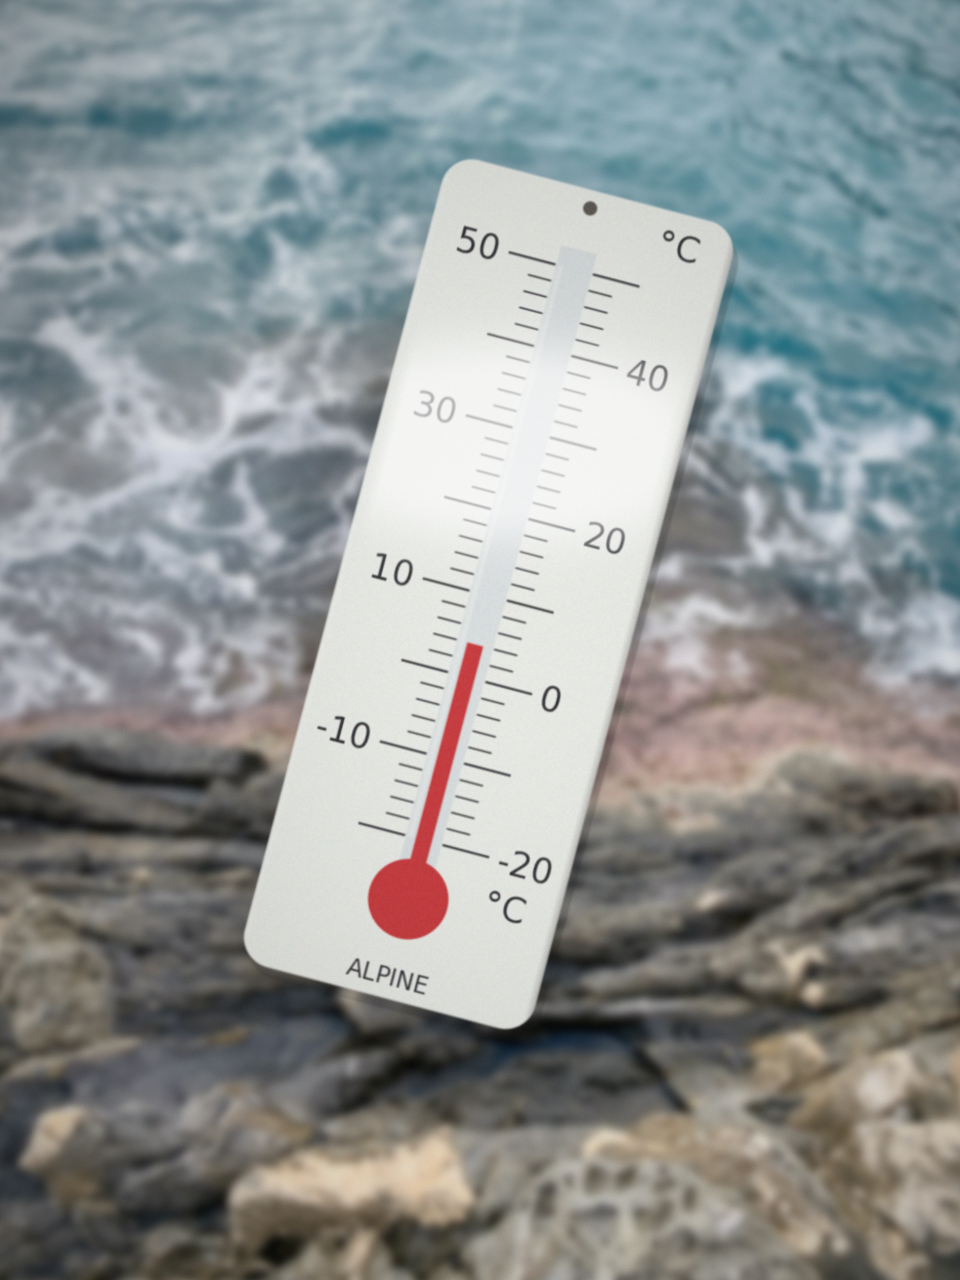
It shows 4 (°C)
